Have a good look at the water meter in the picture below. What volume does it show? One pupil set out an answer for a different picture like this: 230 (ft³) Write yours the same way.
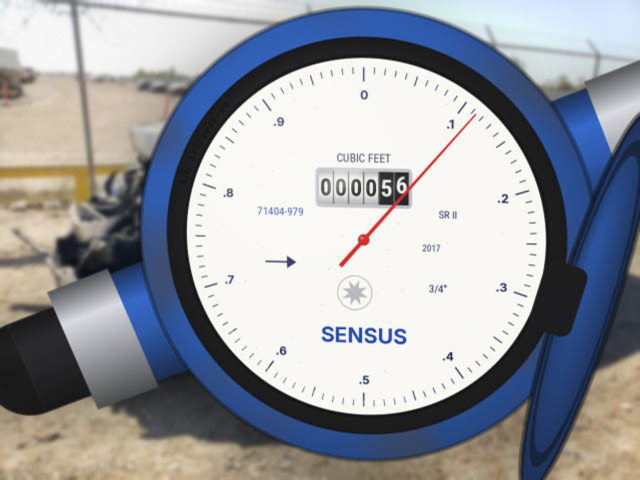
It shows 56.11 (ft³)
